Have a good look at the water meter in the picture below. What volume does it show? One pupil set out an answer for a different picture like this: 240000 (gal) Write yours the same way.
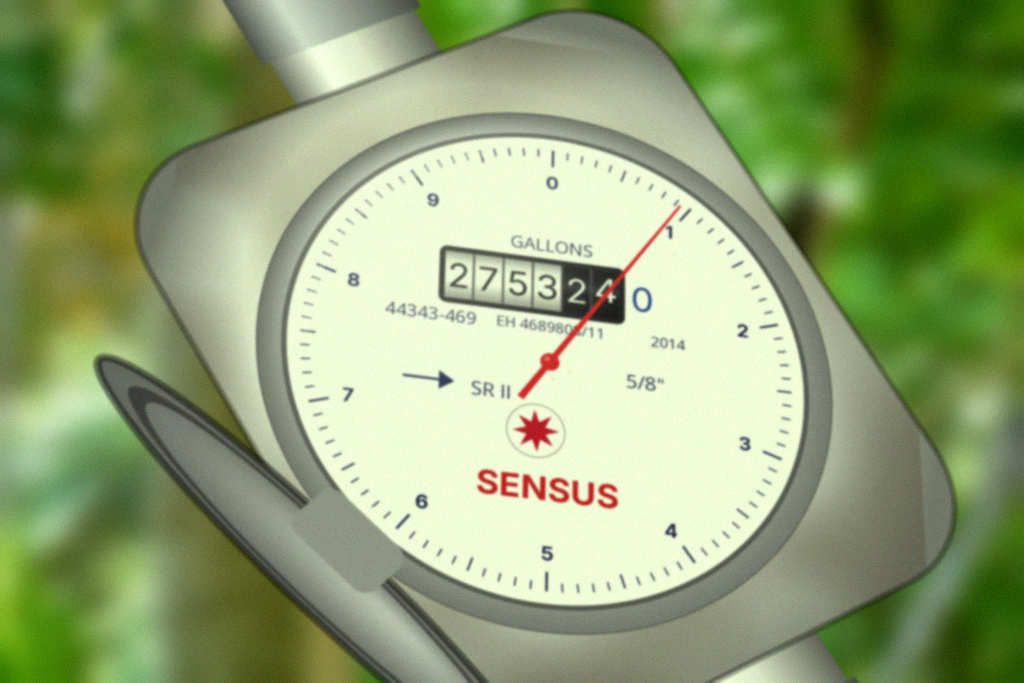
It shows 2753240.9 (gal)
